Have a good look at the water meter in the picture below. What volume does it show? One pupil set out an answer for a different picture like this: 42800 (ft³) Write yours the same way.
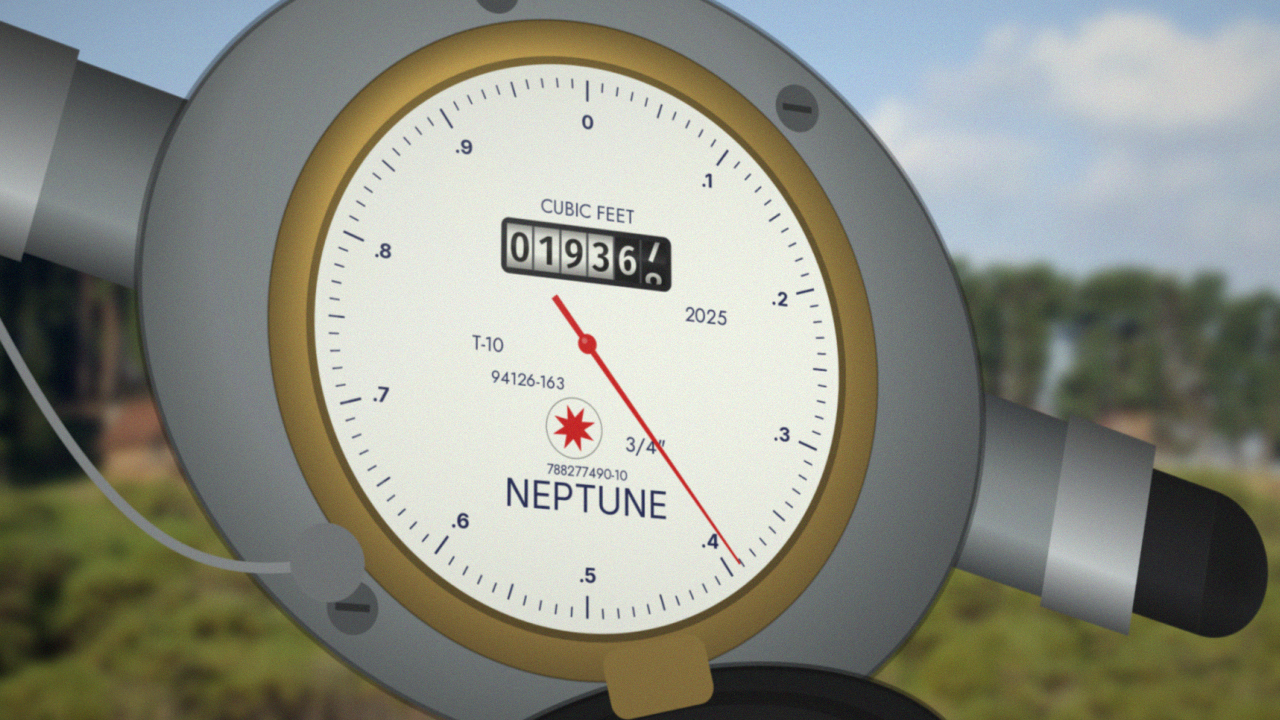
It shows 19367.39 (ft³)
